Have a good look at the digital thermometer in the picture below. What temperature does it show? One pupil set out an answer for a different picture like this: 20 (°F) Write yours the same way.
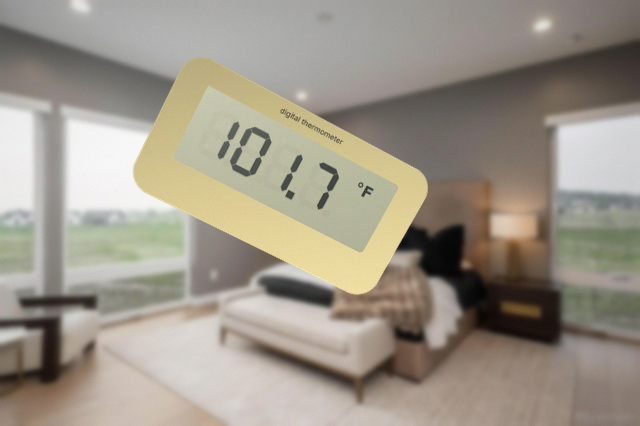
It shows 101.7 (°F)
